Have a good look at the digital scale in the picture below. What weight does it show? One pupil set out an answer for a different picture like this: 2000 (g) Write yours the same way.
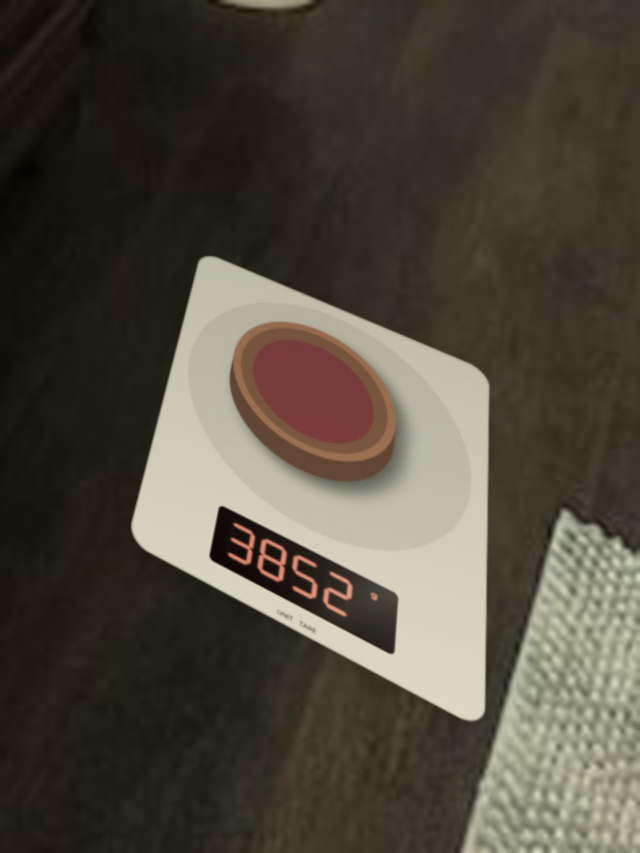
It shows 3852 (g)
